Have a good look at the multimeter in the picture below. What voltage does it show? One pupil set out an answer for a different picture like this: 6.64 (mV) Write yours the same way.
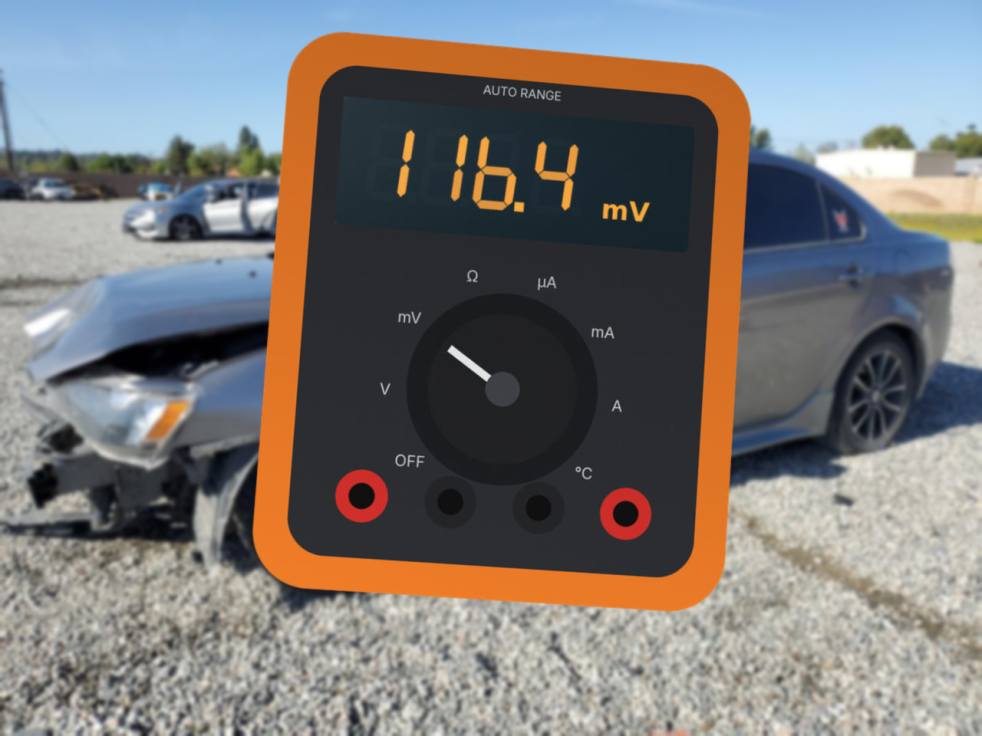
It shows 116.4 (mV)
